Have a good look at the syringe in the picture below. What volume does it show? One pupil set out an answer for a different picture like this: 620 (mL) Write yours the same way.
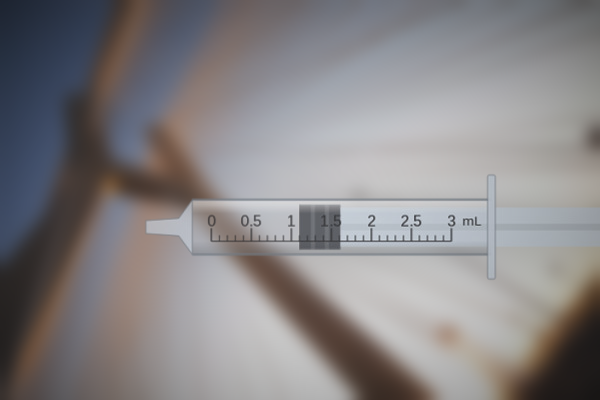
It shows 1.1 (mL)
